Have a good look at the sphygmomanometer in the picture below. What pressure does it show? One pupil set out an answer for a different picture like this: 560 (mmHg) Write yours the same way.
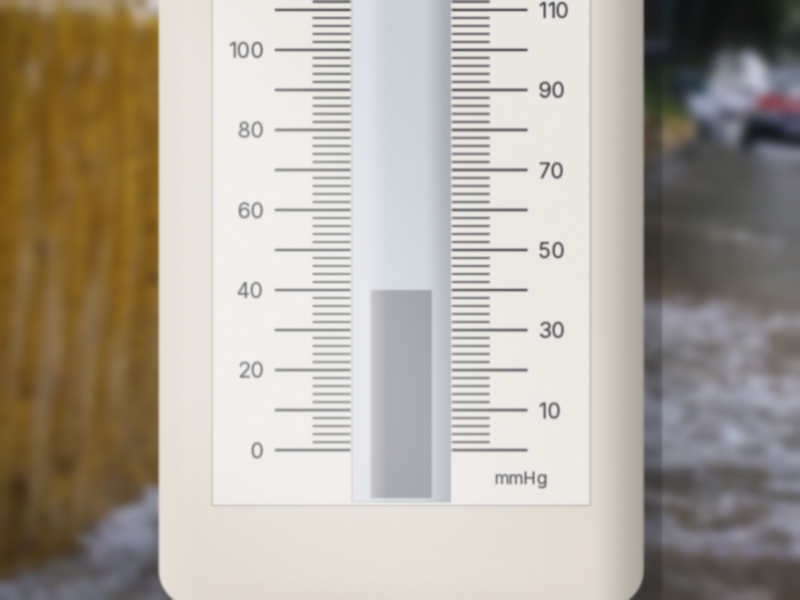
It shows 40 (mmHg)
